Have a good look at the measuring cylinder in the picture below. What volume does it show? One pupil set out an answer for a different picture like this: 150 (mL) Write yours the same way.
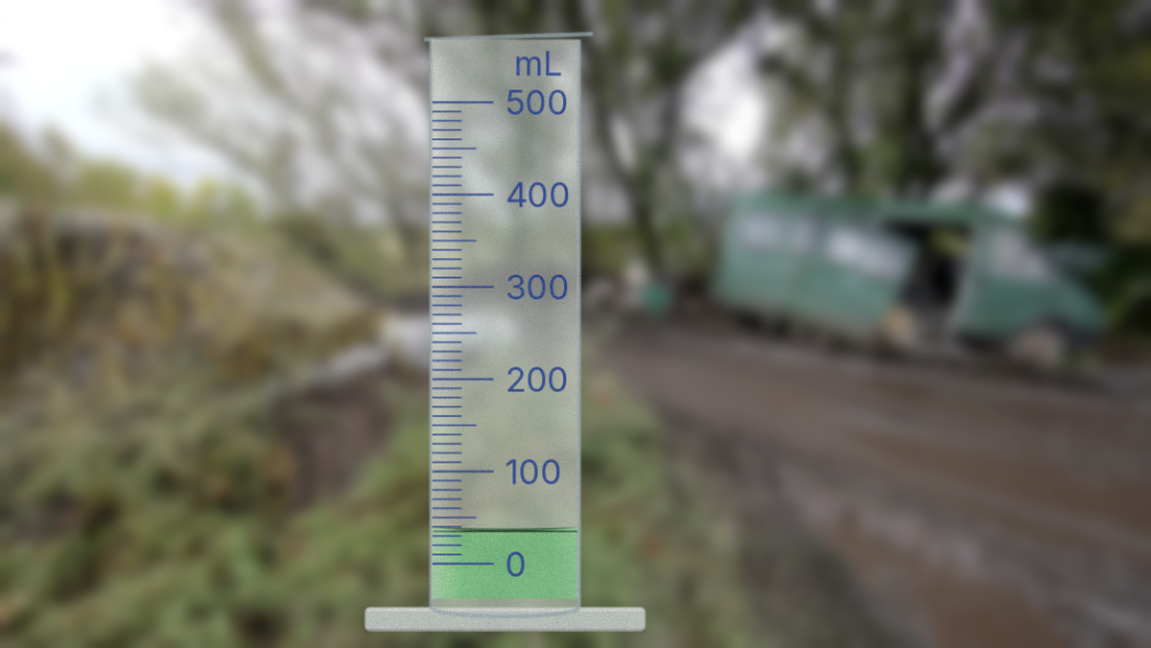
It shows 35 (mL)
